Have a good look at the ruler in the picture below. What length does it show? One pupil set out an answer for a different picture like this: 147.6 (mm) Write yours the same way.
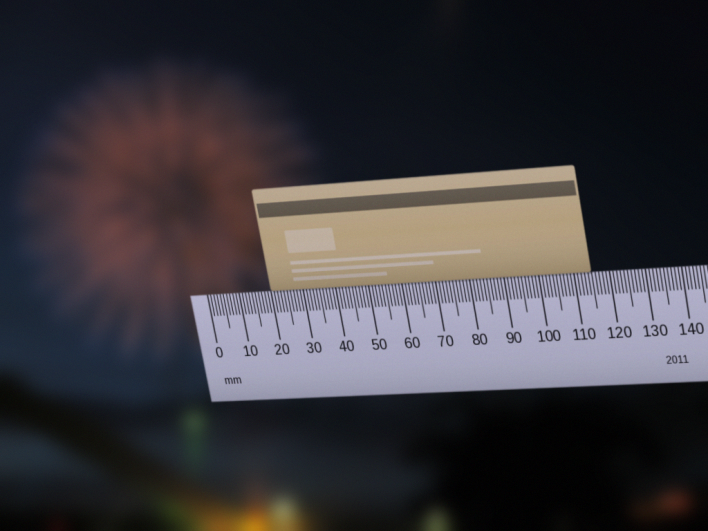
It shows 95 (mm)
